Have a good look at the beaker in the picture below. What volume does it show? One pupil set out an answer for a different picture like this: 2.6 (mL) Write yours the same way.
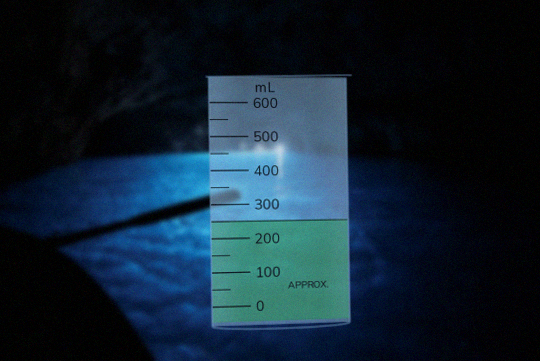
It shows 250 (mL)
